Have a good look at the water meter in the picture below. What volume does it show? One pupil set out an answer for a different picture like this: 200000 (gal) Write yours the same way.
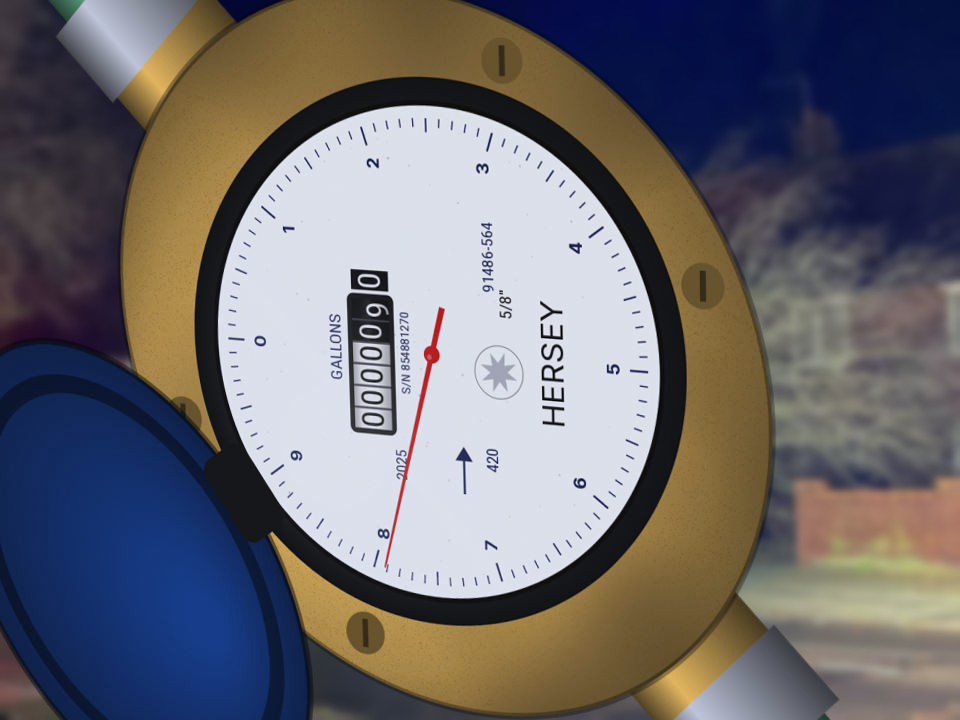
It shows 87.9 (gal)
